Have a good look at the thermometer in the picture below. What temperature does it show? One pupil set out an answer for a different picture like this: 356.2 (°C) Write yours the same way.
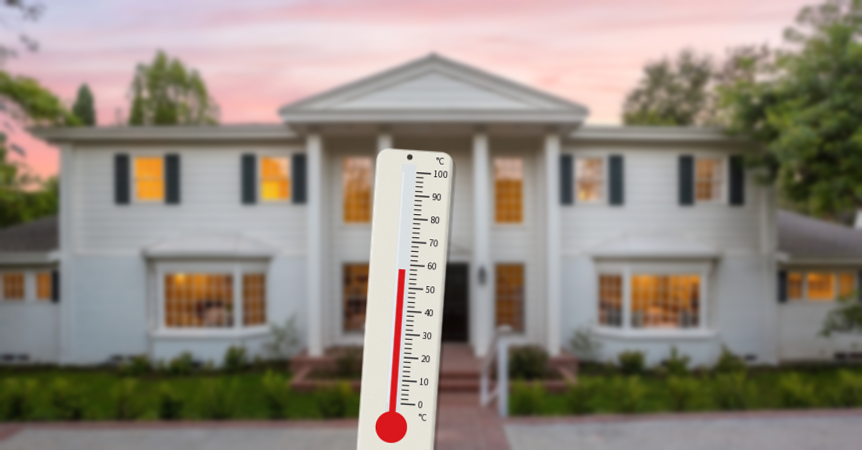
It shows 58 (°C)
